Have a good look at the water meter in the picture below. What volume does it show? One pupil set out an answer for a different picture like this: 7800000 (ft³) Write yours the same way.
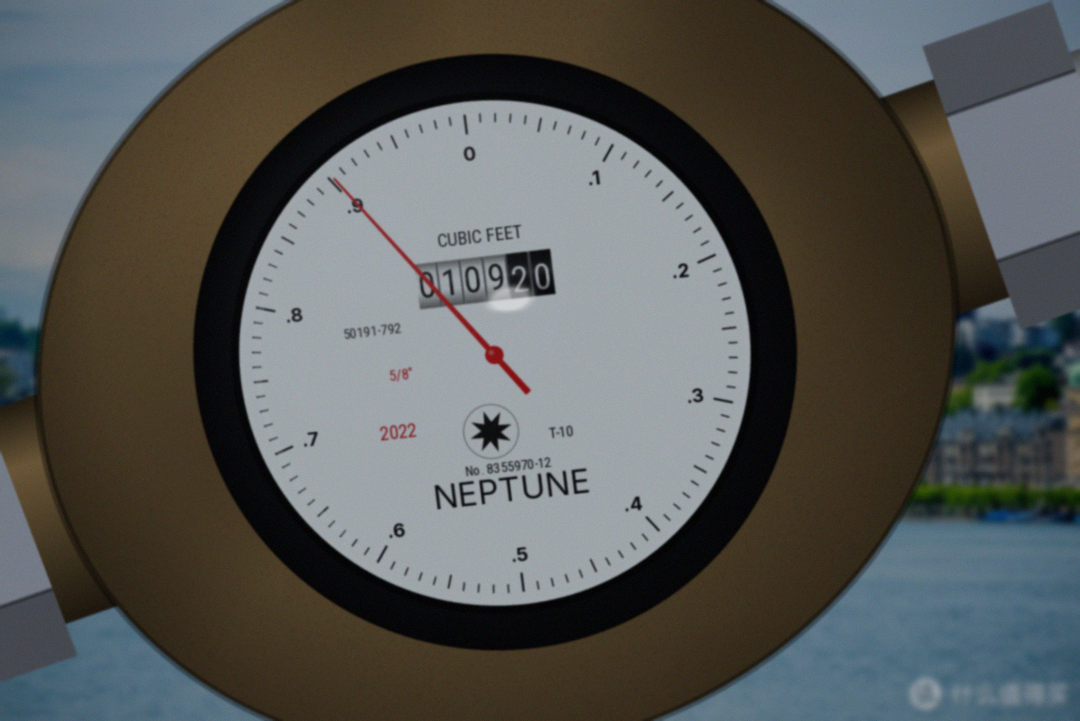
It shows 10919.90 (ft³)
